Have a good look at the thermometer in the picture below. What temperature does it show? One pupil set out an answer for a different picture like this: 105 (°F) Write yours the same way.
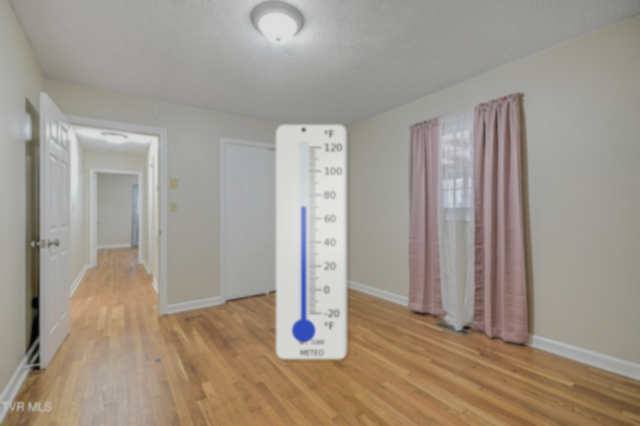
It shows 70 (°F)
